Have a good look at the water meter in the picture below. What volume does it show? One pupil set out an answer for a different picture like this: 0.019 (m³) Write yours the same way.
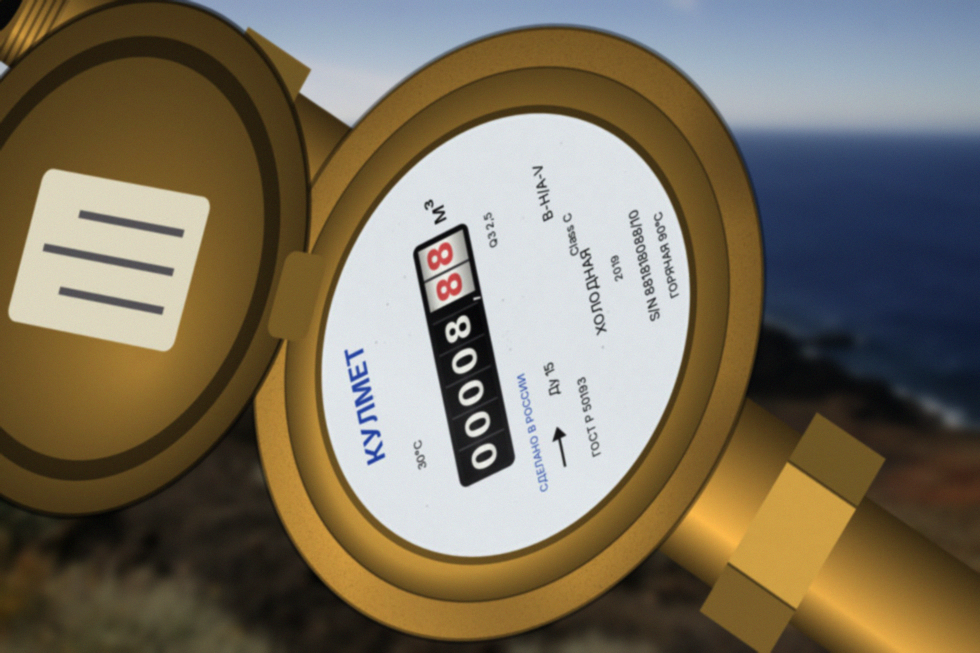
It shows 8.88 (m³)
